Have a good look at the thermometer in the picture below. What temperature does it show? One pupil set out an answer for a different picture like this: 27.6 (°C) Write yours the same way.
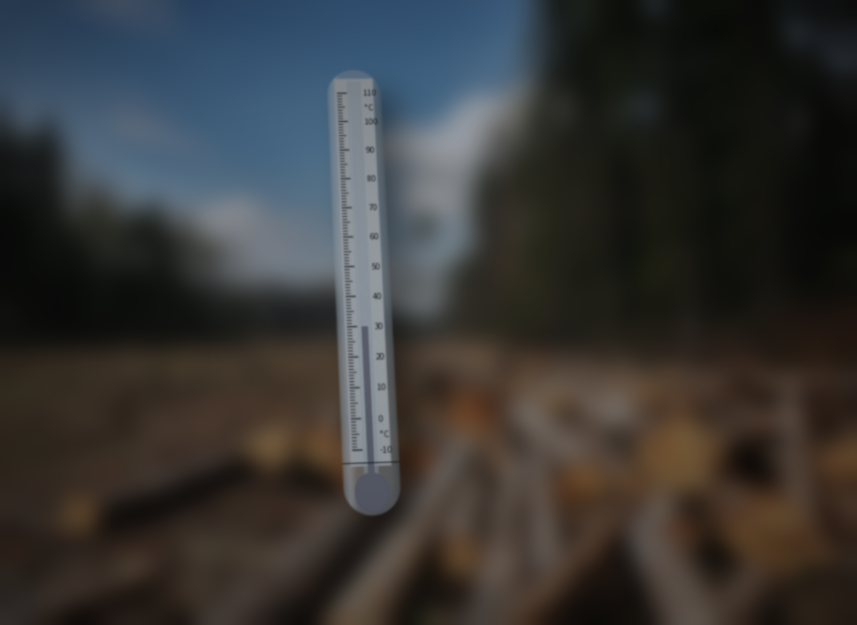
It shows 30 (°C)
